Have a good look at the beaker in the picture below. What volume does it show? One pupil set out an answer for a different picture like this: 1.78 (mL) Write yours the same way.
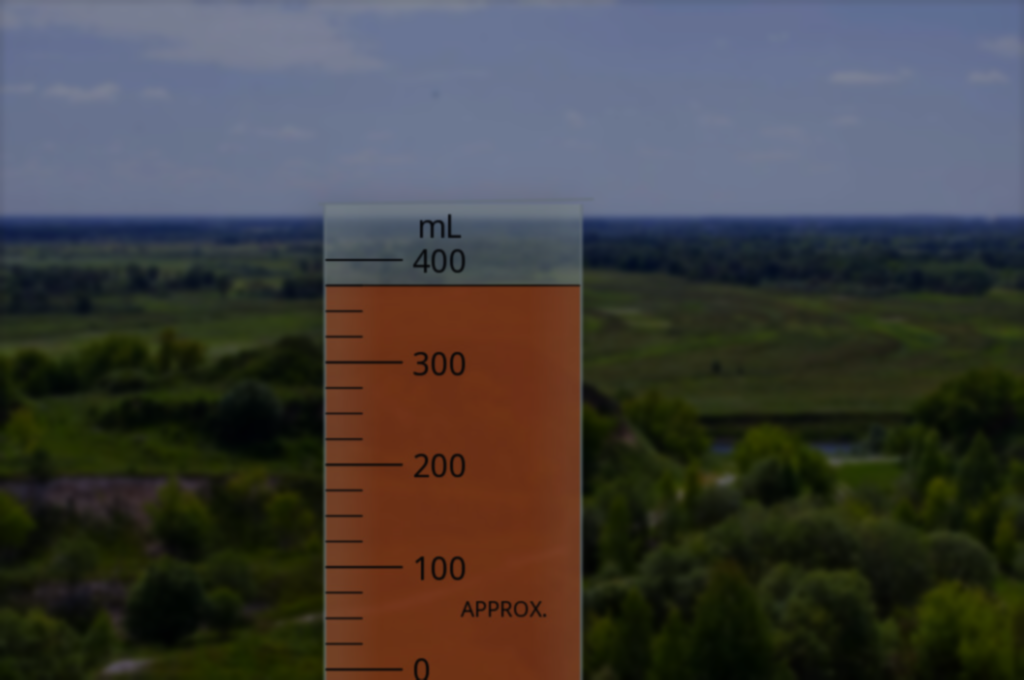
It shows 375 (mL)
